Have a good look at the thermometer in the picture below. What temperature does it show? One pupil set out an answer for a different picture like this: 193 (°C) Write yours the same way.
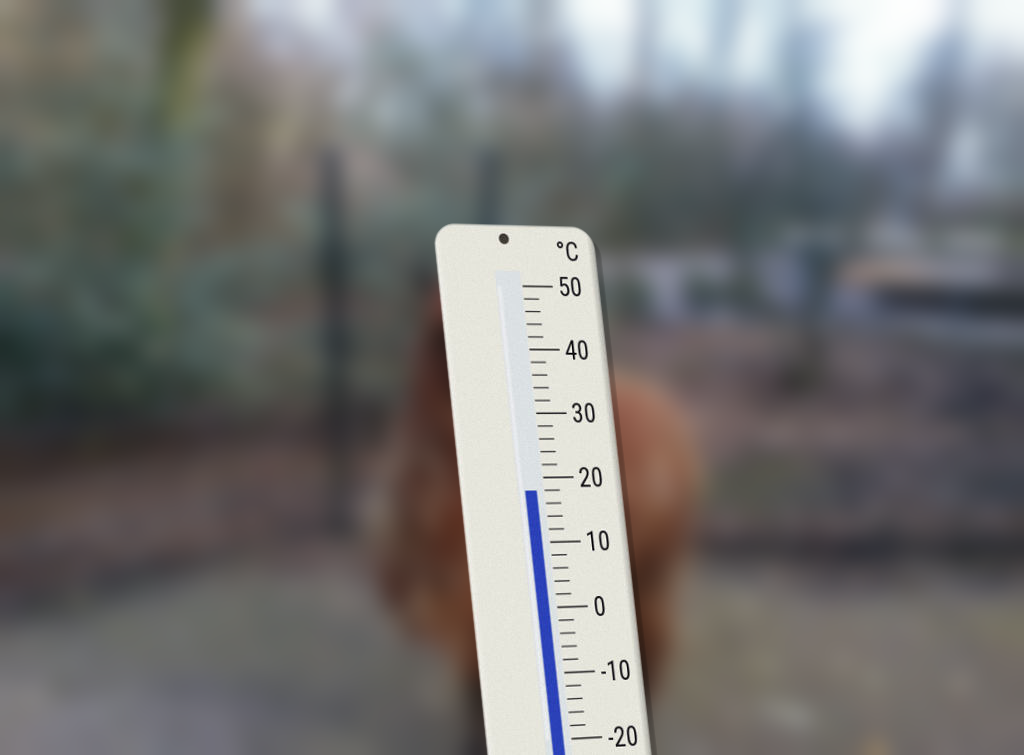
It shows 18 (°C)
